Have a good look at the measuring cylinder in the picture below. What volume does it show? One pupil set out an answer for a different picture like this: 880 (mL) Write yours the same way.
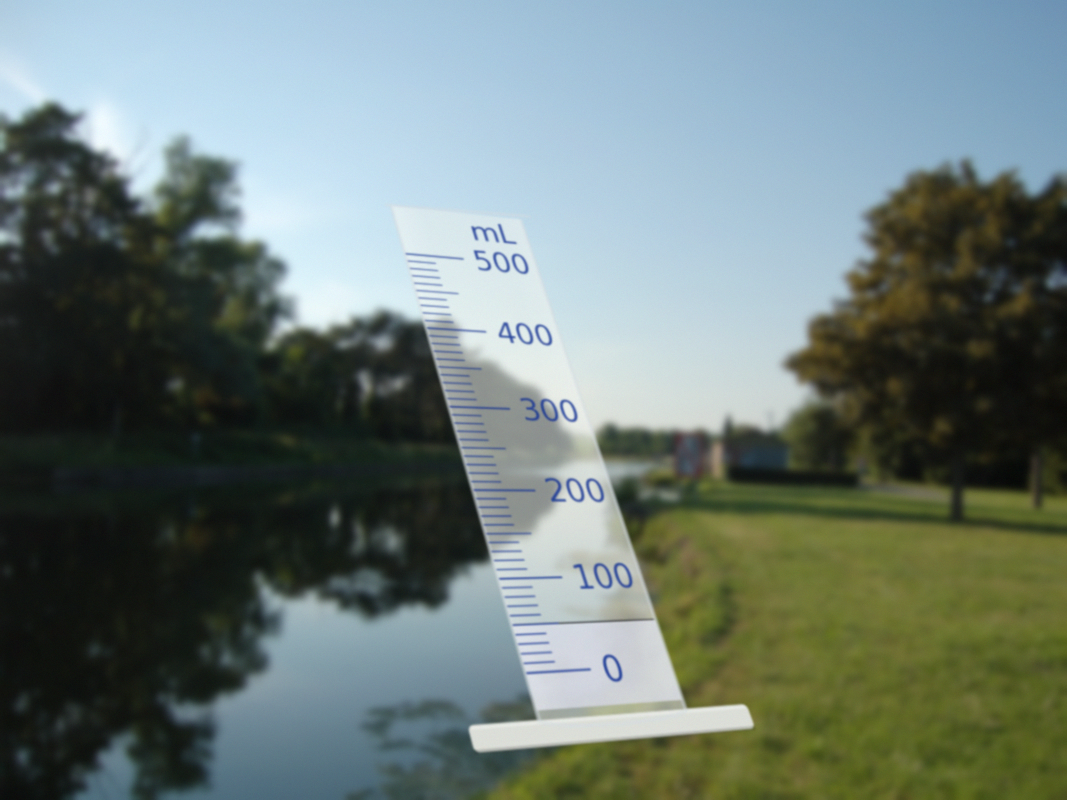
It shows 50 (mL)
